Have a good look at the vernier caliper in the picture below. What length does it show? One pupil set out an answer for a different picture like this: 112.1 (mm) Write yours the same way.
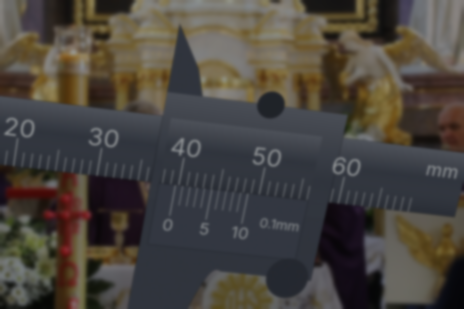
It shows 39.6 (mm)
